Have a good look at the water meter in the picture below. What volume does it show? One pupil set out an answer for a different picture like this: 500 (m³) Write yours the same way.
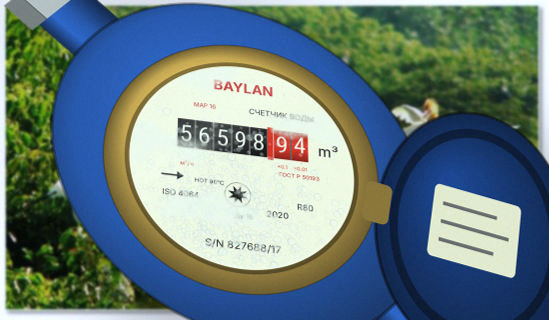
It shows 56598.94 (m³)
